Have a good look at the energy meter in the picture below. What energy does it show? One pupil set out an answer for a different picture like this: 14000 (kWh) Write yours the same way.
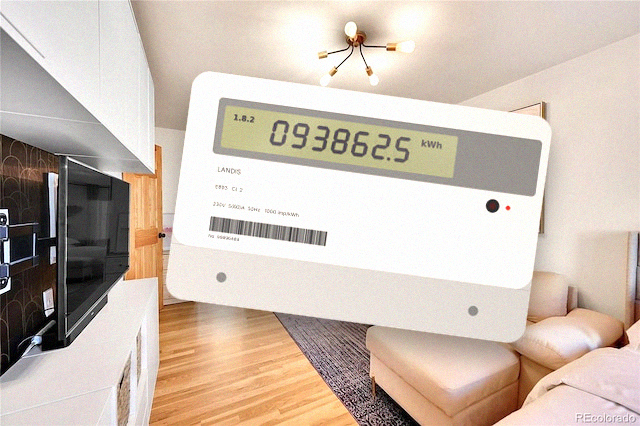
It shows 93862.5 (kWh)
